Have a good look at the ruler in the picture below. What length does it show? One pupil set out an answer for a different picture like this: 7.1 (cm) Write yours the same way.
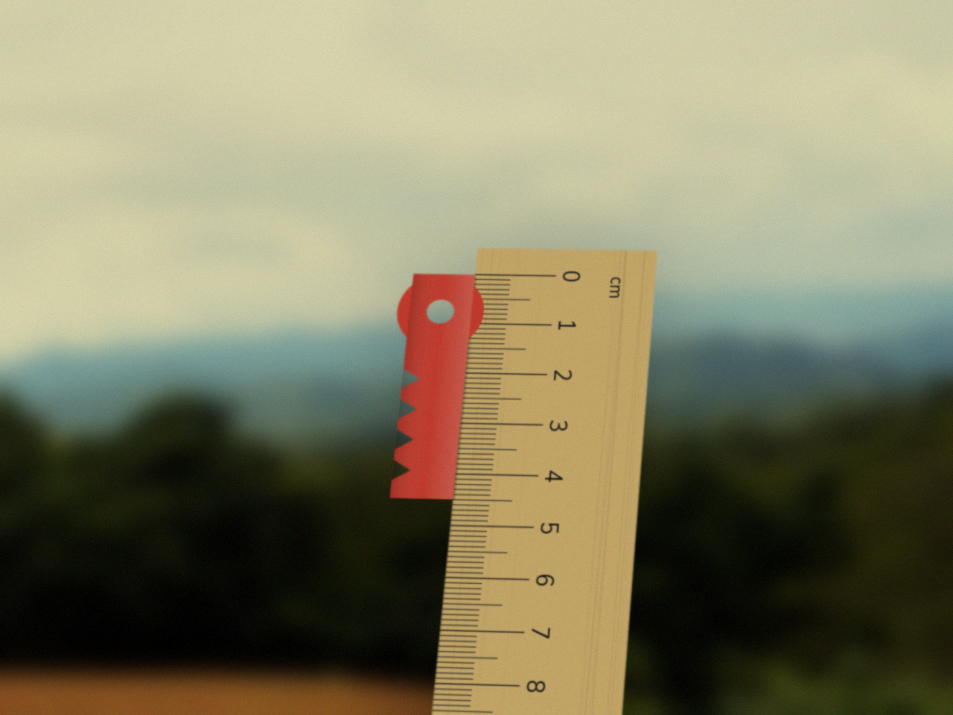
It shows 4.5 (cm)
